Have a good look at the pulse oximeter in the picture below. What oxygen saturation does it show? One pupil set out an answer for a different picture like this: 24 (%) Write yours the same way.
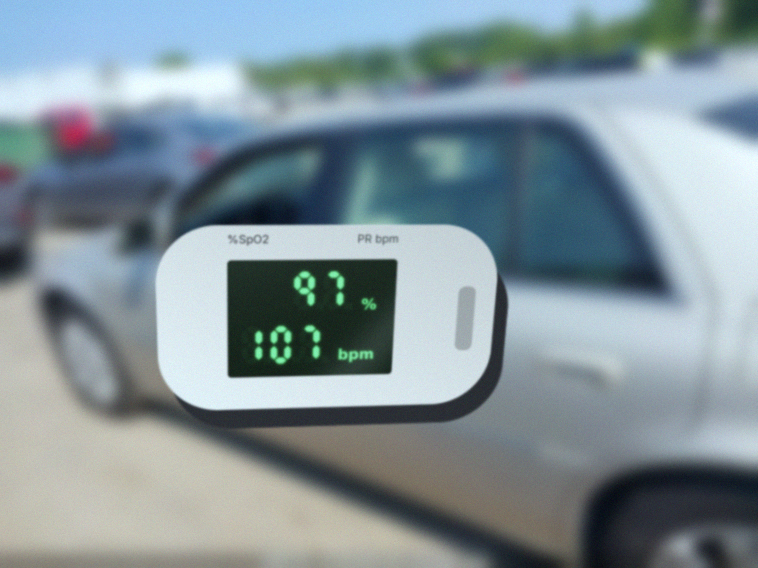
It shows 97 (%)
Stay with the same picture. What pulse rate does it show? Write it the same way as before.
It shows 107 (bpm)
